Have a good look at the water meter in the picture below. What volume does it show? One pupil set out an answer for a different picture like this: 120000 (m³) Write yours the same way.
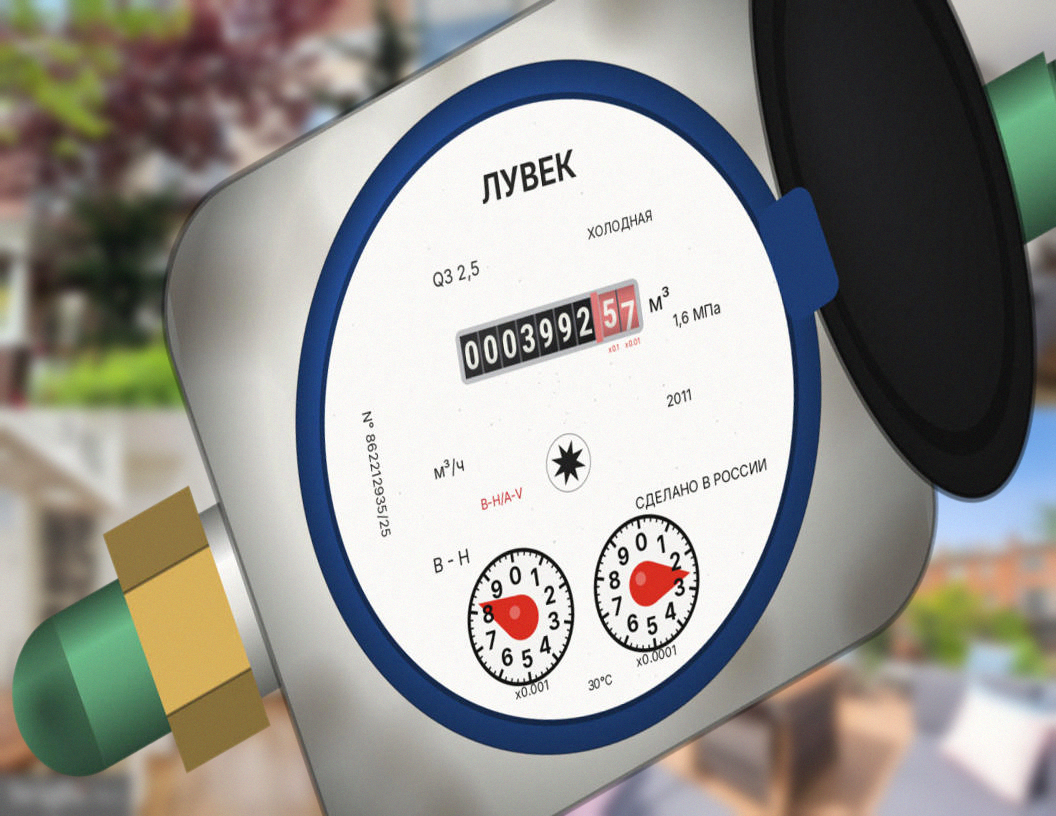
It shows 3992.5682 (m³)
